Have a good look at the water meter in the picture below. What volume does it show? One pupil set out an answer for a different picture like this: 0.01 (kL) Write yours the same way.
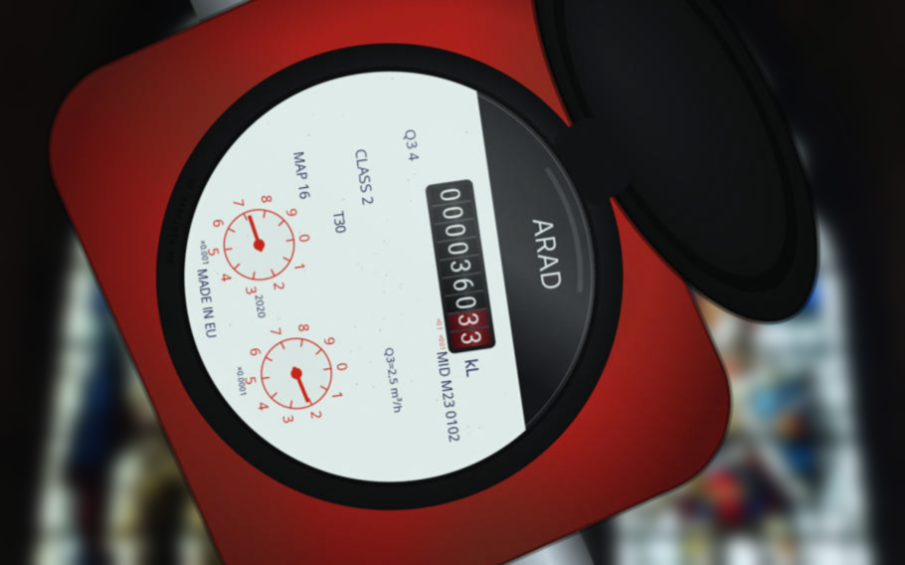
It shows 360.3372 (kL)
